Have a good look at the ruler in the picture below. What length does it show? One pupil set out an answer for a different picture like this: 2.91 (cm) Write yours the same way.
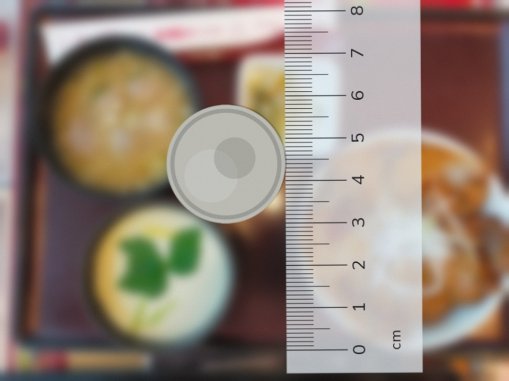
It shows 2.8 (cm)
